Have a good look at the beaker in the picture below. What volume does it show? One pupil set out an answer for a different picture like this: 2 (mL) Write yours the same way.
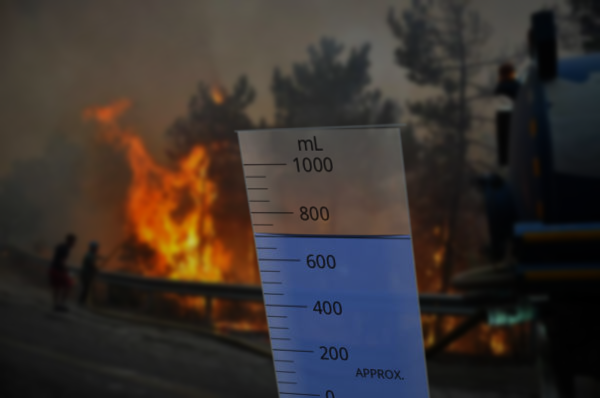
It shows 700 (mL)
